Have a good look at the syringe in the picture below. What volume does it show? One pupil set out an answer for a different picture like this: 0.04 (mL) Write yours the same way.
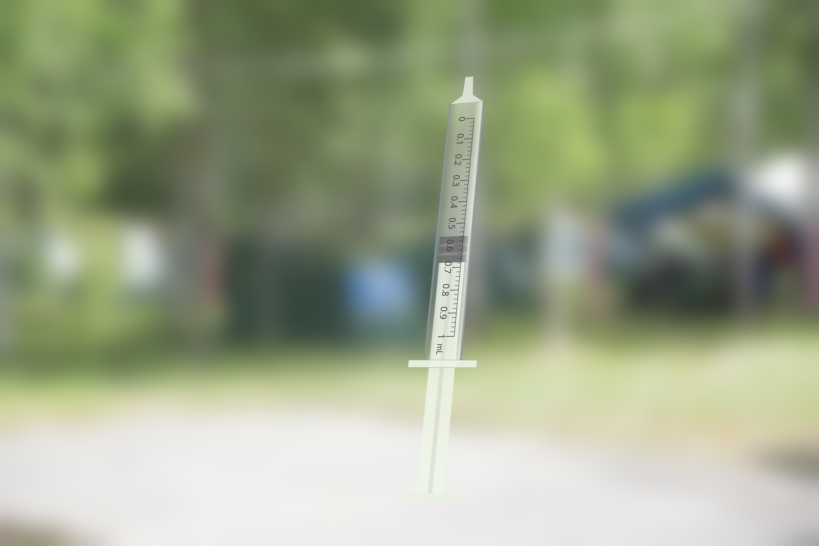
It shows 0.56 (mL)
